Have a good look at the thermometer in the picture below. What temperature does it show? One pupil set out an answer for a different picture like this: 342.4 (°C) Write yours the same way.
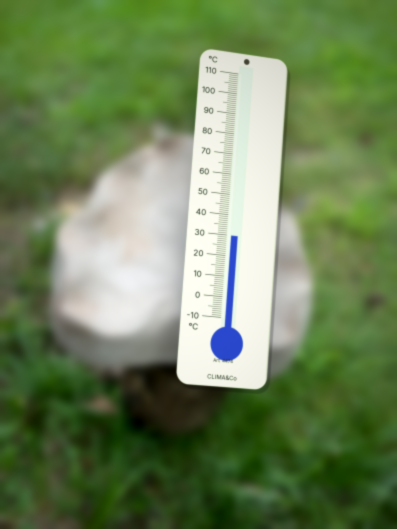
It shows 30 (°C)
